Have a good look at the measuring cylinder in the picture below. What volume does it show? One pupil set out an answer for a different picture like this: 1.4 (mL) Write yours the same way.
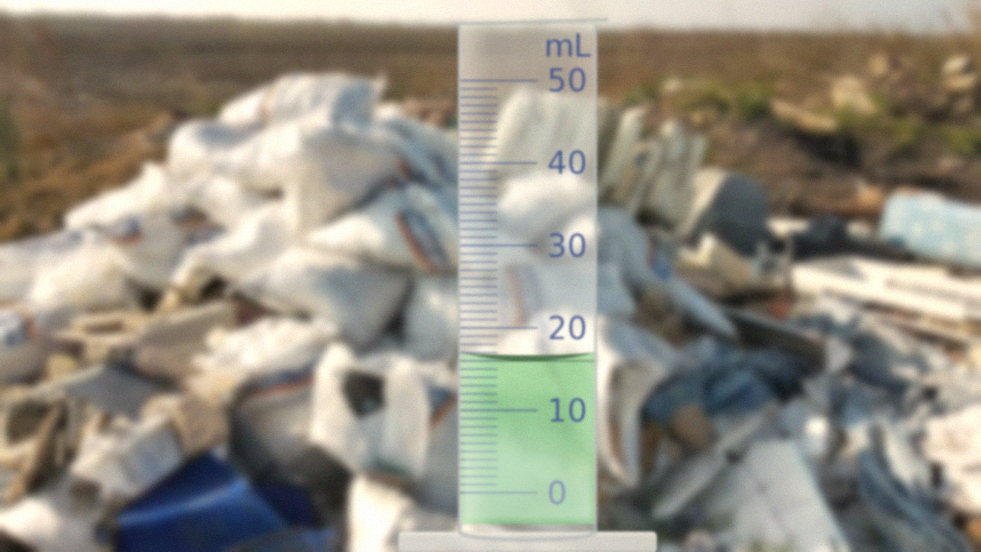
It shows 16 (mL)
